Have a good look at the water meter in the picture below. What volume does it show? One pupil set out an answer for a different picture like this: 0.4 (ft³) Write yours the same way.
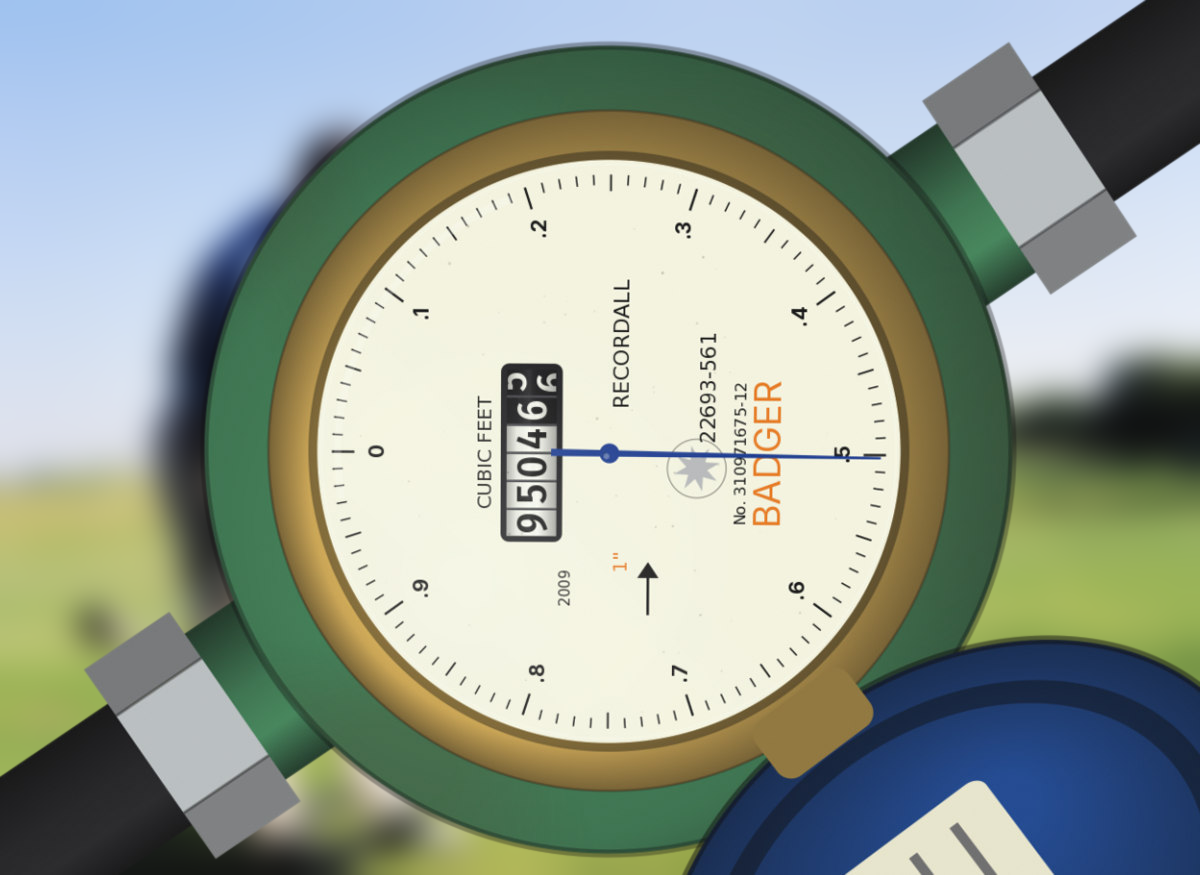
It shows 950465.50 (ft³)
